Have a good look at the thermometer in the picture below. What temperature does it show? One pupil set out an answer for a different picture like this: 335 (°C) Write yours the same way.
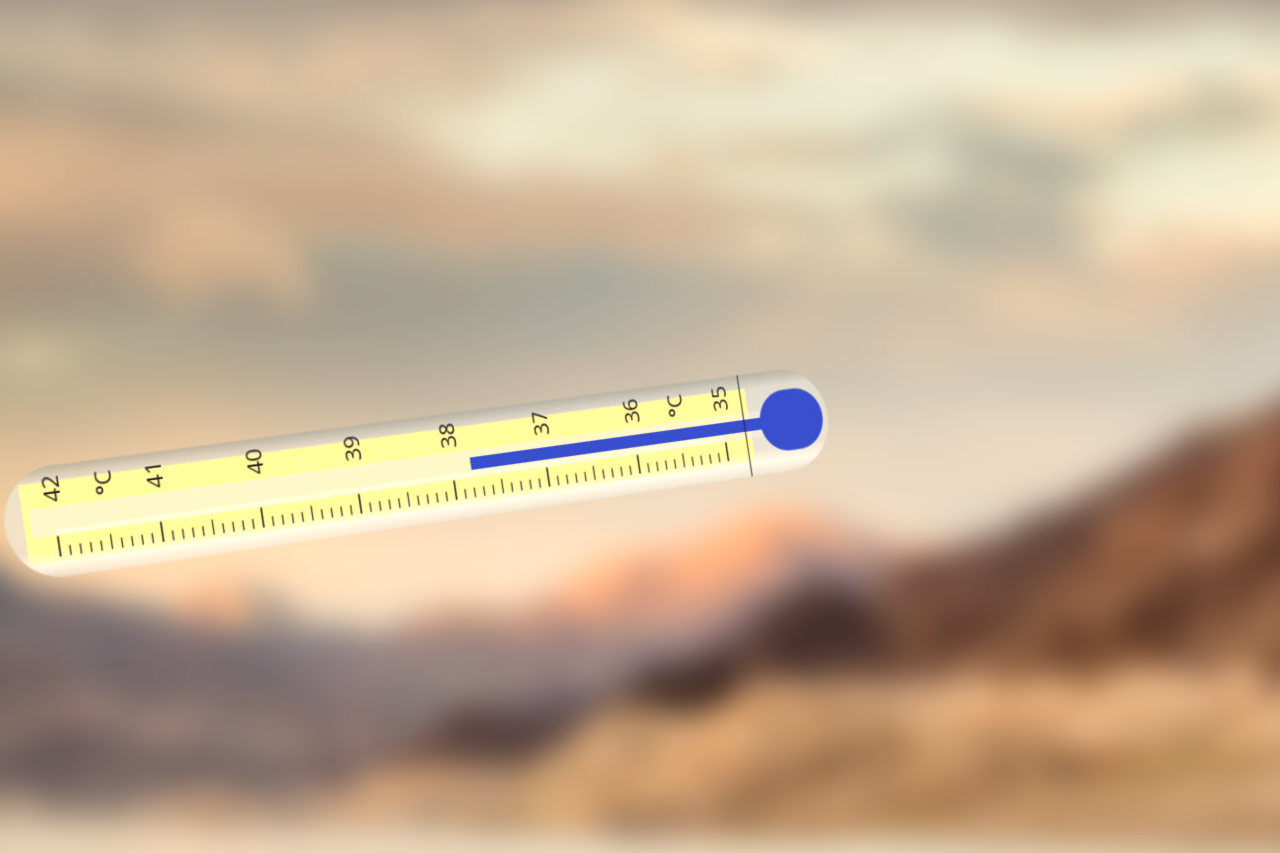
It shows 37.8 (°C)
